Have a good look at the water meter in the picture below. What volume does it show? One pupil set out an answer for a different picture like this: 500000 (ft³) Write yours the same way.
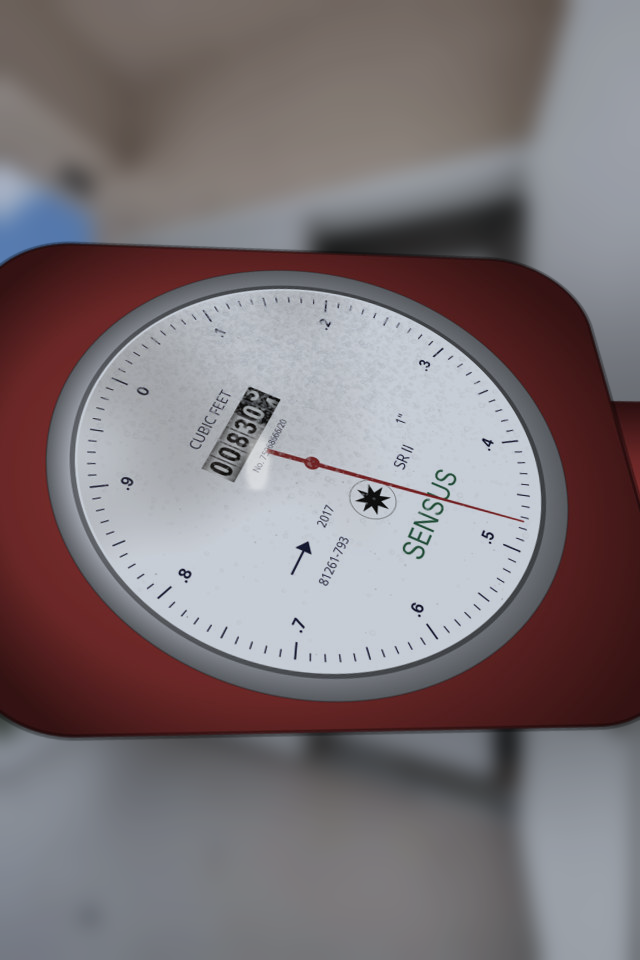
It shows 8303.47 (ft³)
